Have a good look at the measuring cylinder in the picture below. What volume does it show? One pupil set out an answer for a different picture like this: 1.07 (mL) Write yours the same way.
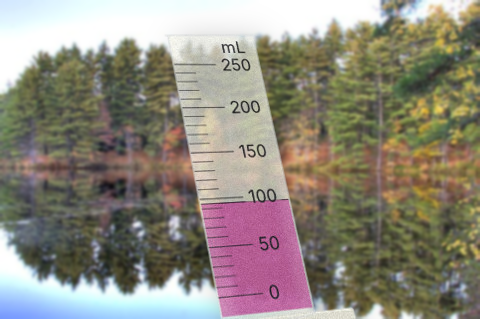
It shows 95 (mL)
